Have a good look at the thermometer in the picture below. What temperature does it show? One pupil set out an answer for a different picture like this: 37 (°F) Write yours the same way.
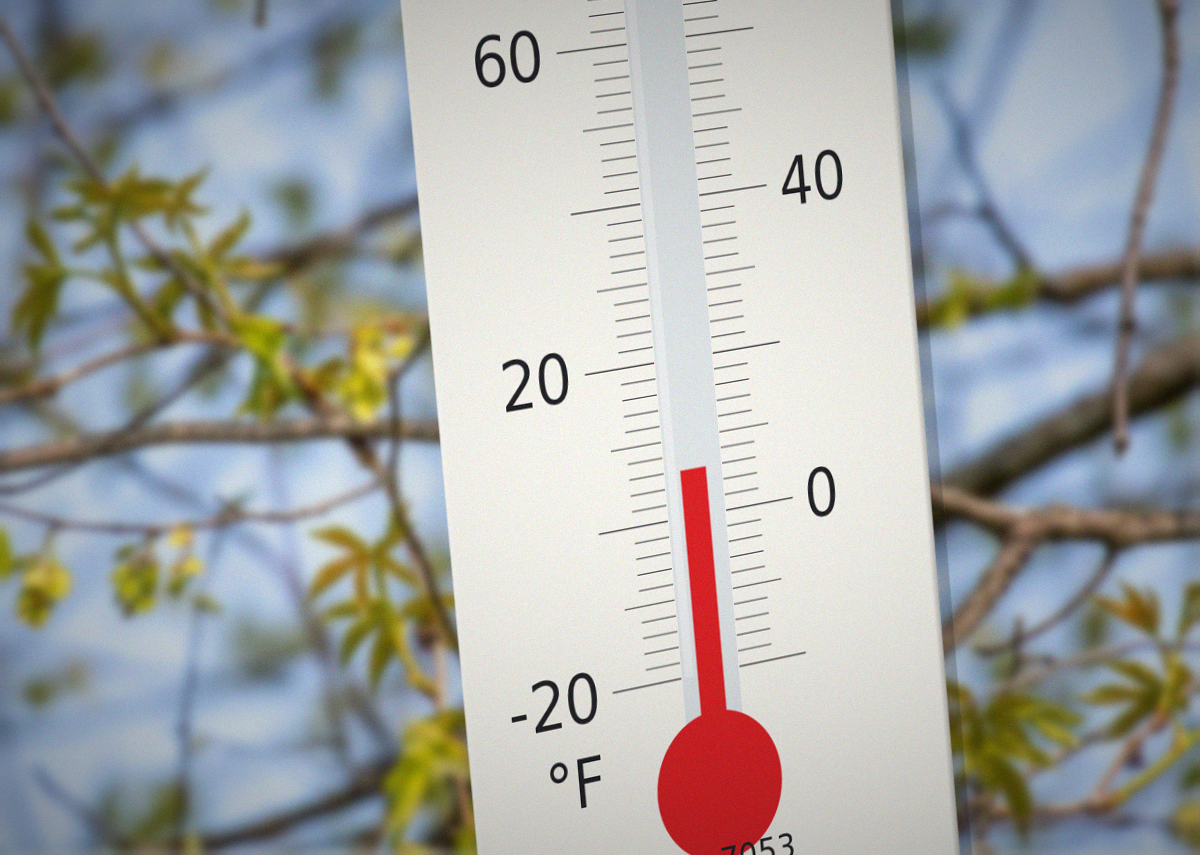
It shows 6 (°F)
